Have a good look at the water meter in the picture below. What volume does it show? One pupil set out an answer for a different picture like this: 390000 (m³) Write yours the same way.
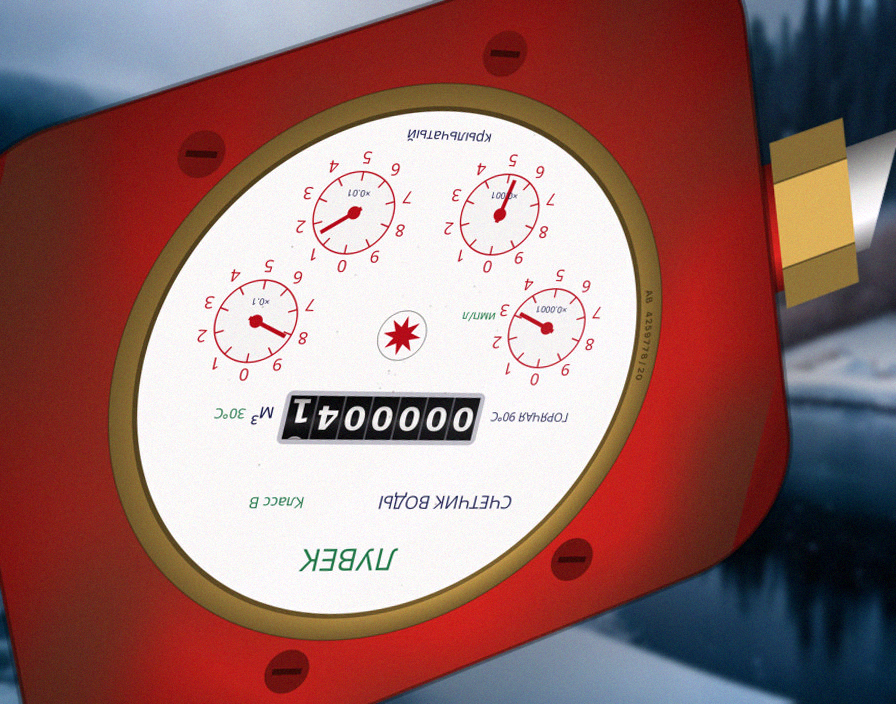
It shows 40.8153 (m³)
